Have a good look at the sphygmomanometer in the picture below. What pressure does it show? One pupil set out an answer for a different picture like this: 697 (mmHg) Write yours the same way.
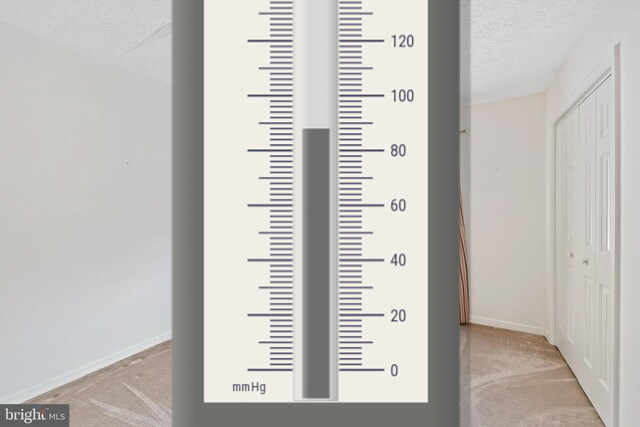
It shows 88 (mmHg)
